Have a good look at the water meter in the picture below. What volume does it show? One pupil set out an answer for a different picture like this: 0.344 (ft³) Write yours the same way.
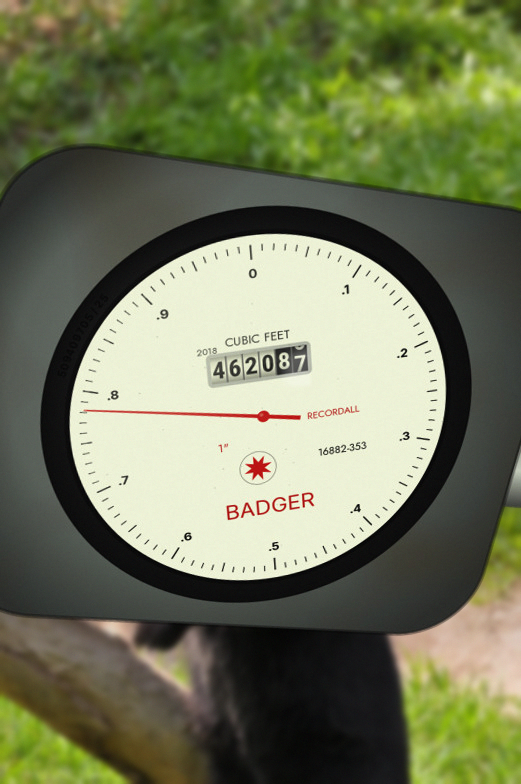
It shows 462086.78 (ft³)
